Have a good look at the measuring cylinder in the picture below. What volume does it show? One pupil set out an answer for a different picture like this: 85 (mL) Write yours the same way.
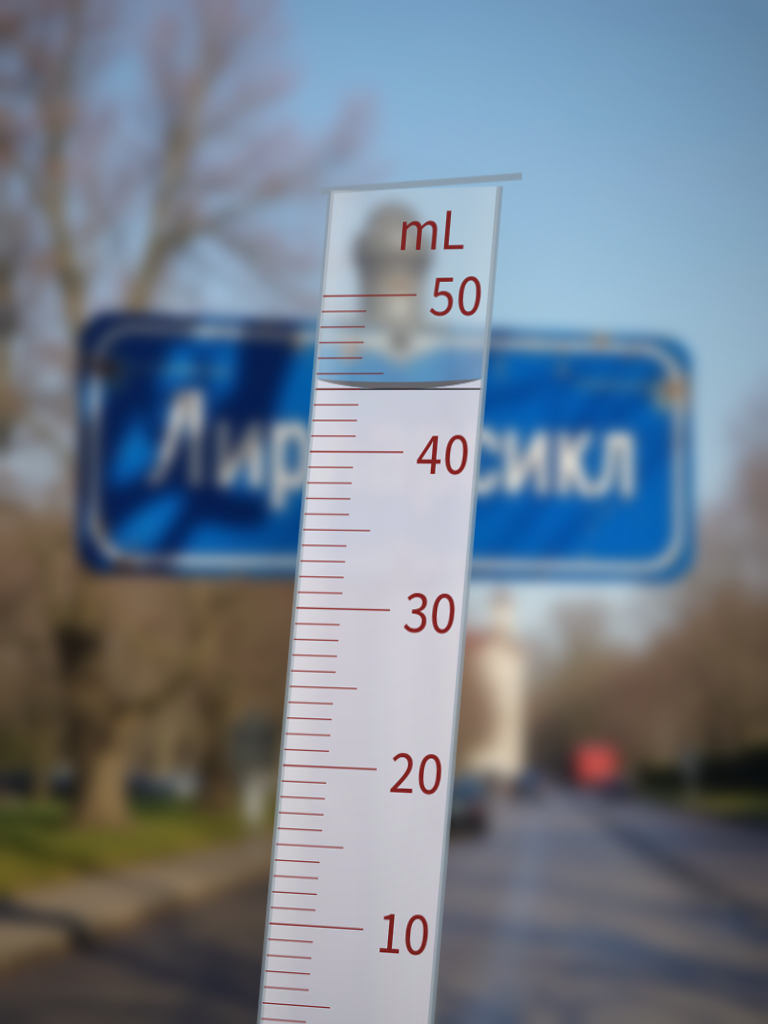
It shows 44 (mL)
